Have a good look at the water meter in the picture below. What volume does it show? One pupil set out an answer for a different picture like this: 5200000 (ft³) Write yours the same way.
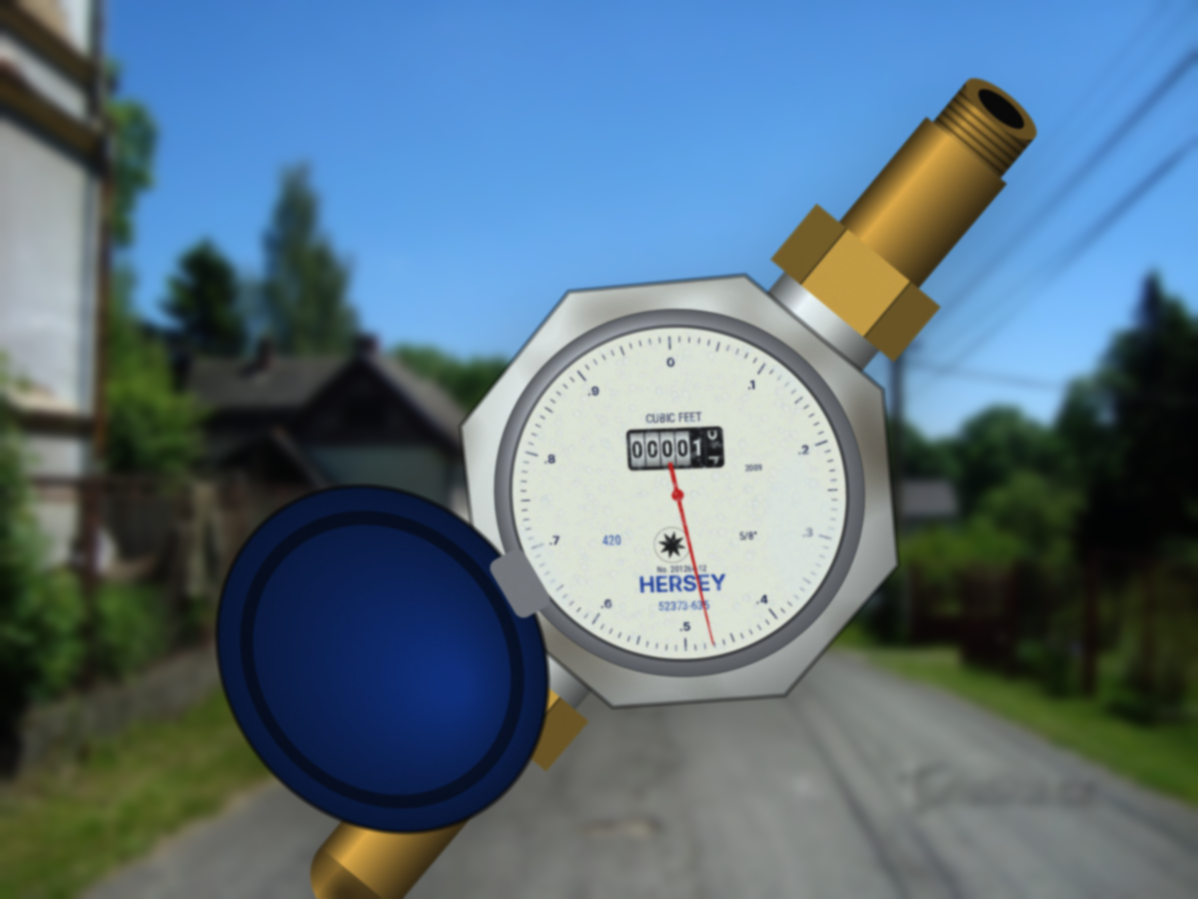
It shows 16.47 (ft³)
